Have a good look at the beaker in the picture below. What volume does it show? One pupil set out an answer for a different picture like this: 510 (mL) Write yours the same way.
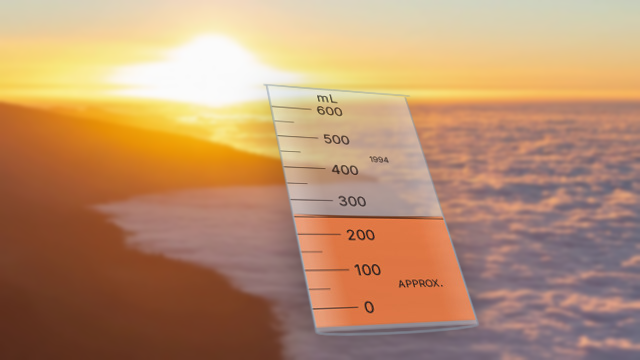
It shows 250 (mL)
